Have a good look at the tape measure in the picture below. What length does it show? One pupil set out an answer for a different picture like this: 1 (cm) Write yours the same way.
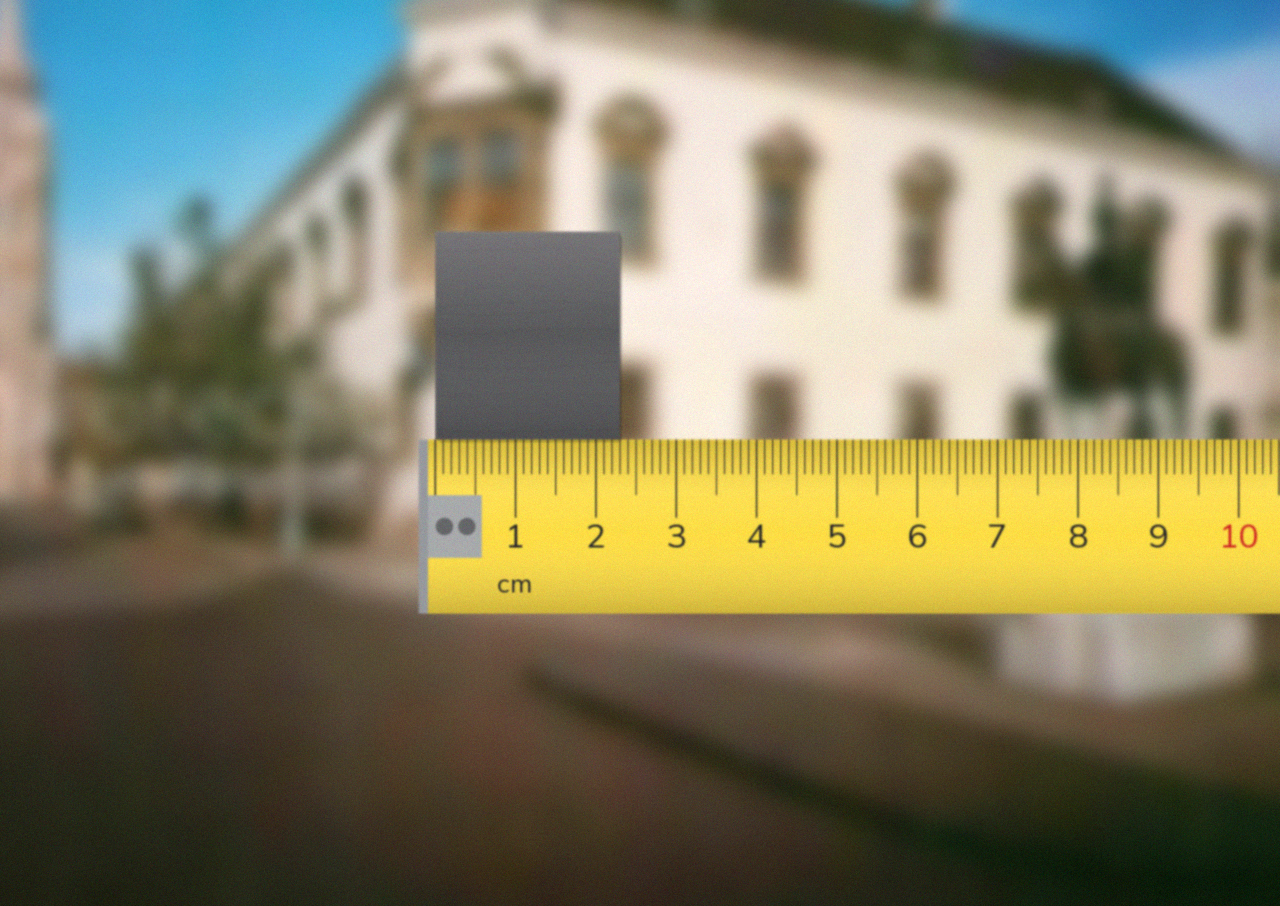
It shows 2.3 (cm)
